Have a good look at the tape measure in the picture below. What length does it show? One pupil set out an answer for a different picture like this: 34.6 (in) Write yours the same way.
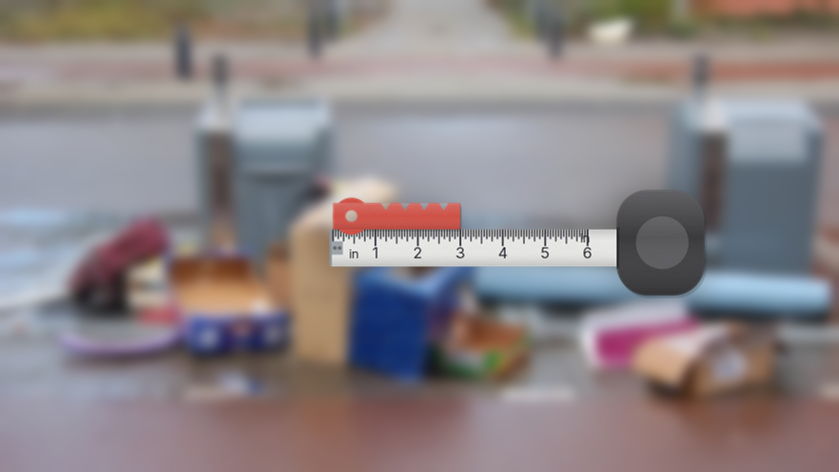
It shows 3 (in)
